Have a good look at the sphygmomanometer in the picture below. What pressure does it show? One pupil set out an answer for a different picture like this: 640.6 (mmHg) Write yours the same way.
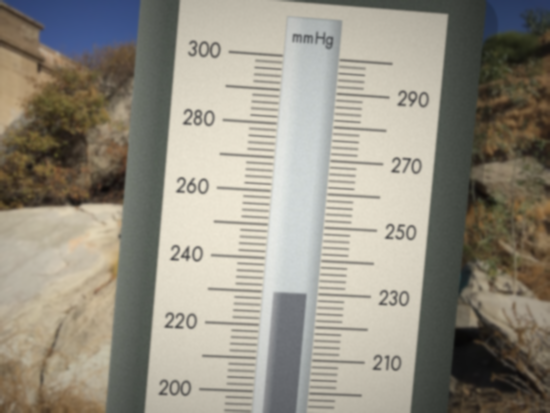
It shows 230 (mmHg)
